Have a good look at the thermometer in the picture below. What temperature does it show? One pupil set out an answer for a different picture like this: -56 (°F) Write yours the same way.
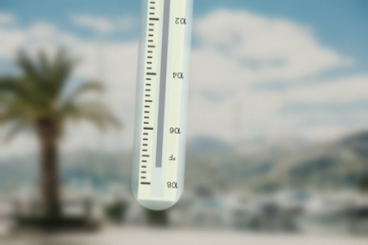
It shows 107.4 (°F)
